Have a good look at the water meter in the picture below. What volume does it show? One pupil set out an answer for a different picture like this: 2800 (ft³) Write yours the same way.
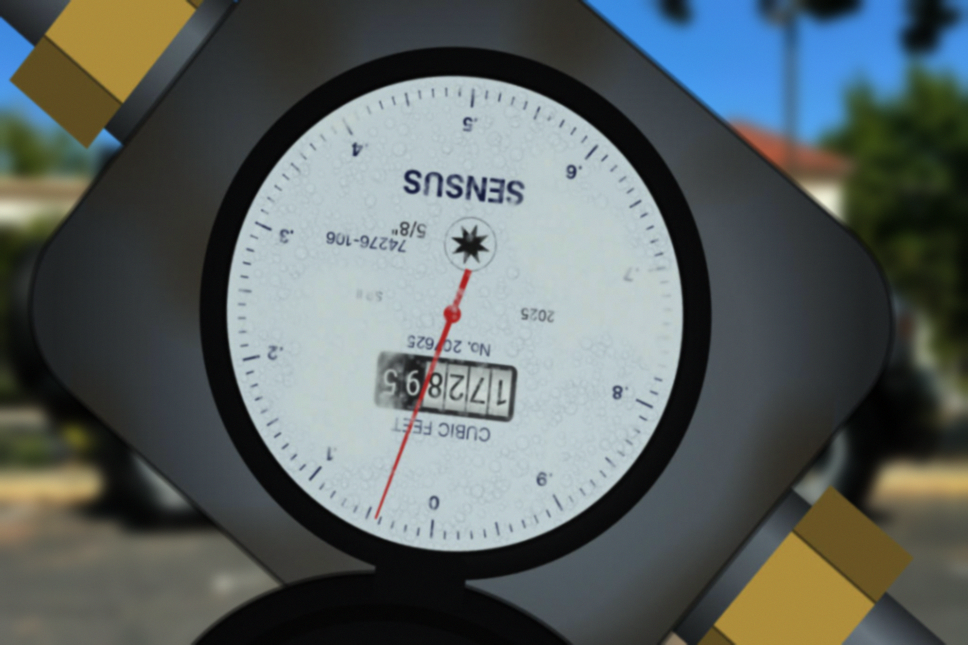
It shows 172895.04 (ft³)
